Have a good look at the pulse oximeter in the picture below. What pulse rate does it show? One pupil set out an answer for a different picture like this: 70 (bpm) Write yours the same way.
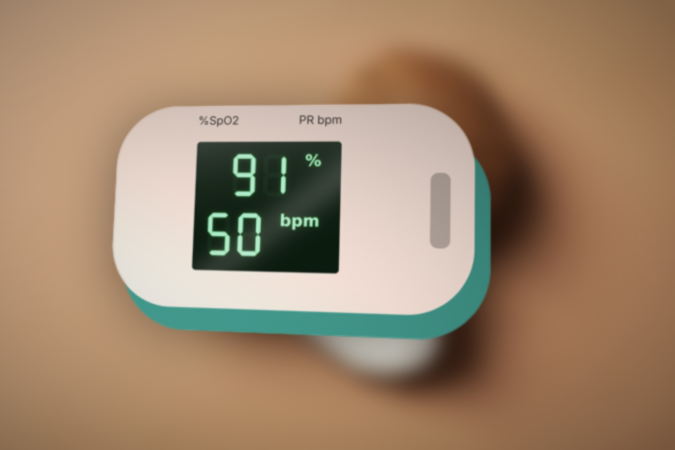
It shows 50 (bpm)
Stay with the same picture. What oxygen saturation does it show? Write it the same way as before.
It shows 91 (%)
